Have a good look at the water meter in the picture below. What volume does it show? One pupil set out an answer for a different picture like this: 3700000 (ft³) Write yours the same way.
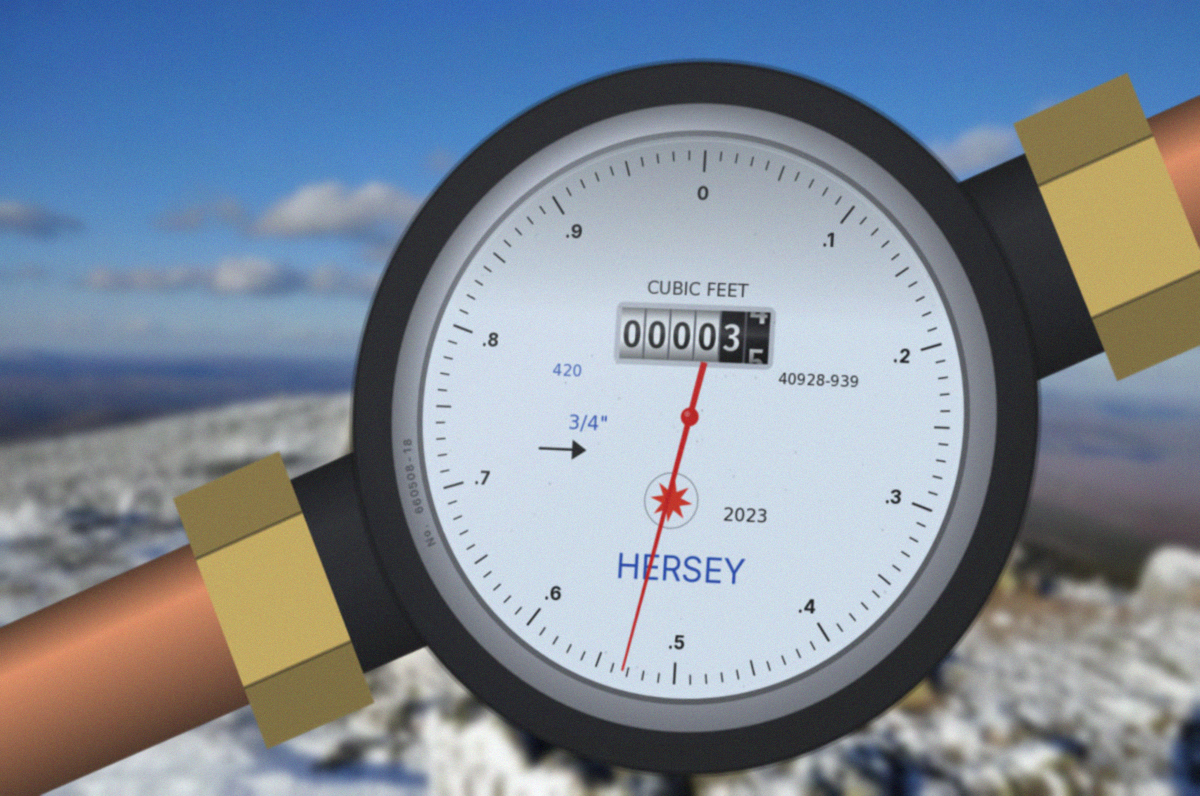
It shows 34.53 (ft³)
